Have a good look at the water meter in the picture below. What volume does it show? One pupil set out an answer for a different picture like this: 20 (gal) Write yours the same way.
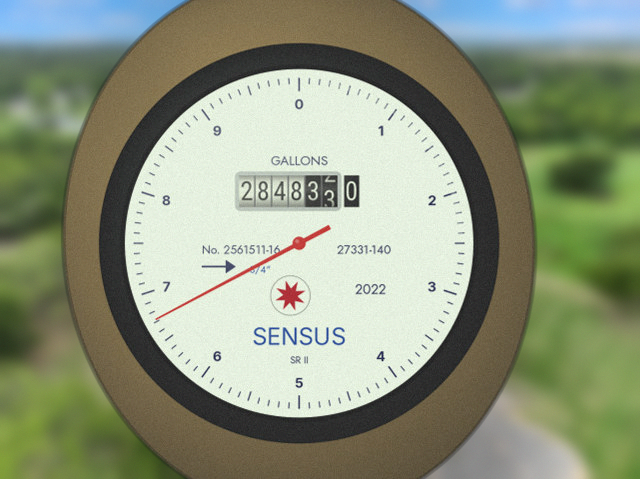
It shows 2848326.7 (gal)
